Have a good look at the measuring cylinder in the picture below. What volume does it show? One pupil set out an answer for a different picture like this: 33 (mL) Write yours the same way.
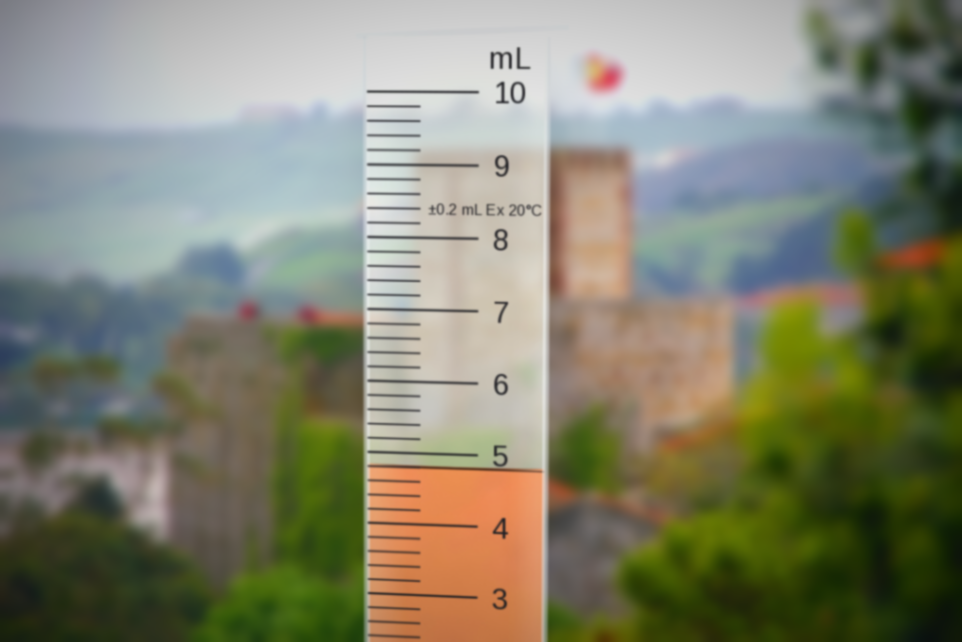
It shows 4.8 (mL)
